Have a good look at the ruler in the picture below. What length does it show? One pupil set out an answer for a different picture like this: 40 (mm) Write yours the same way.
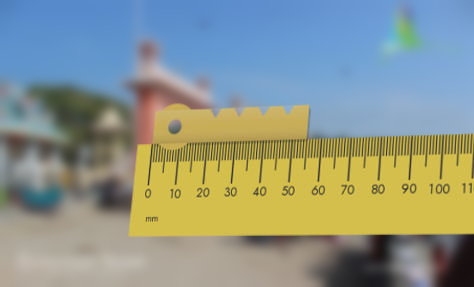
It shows 55 (mm)
